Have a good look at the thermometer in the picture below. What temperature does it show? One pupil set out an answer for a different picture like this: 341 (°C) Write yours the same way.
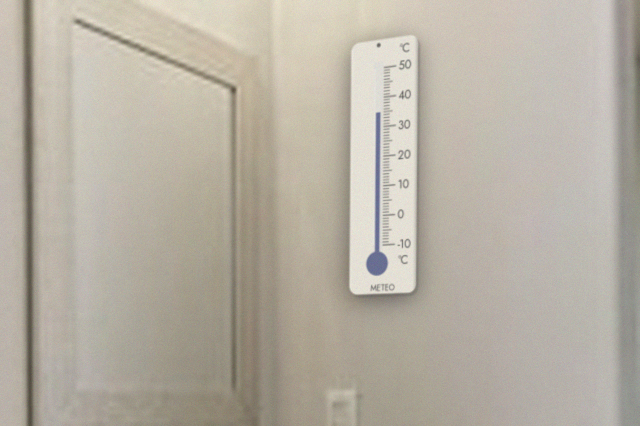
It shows 35 (°C)
